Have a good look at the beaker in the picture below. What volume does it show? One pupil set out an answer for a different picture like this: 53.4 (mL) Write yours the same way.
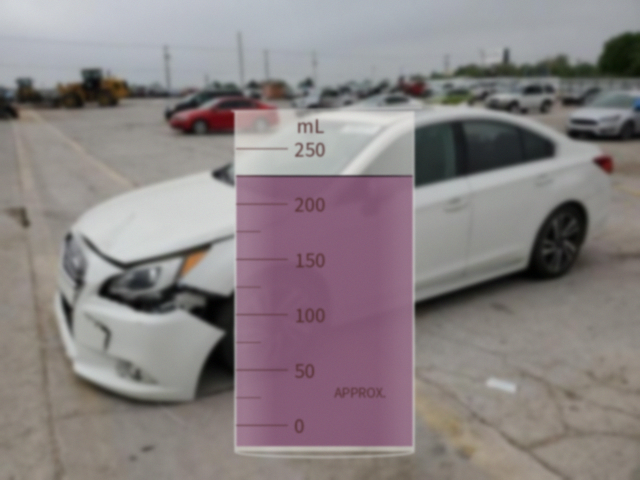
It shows 225 (mL)
